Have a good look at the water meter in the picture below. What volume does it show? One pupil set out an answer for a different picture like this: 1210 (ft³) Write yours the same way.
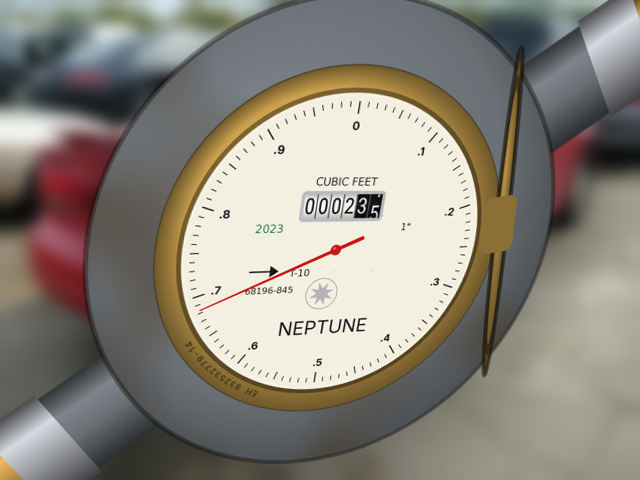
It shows 234.68 (ft³)
